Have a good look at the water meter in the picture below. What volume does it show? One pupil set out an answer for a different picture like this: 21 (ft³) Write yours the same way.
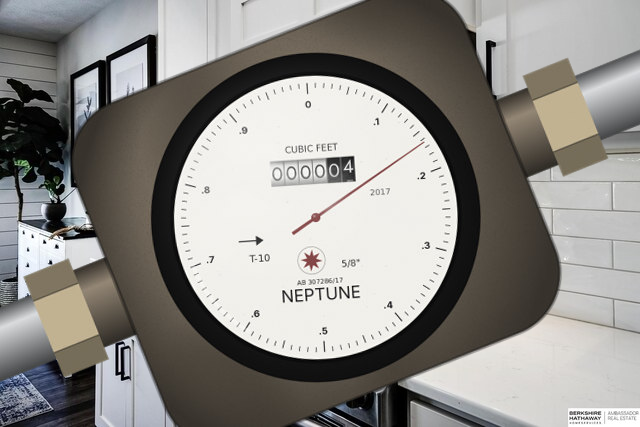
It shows 4.16 (ft³)
